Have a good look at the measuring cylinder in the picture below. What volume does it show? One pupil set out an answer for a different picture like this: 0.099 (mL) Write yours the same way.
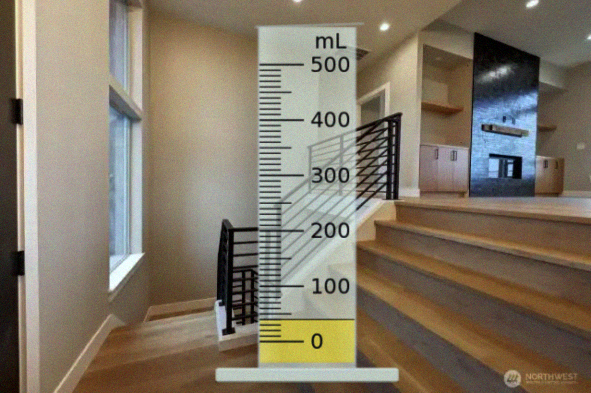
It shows 40 (mL)
